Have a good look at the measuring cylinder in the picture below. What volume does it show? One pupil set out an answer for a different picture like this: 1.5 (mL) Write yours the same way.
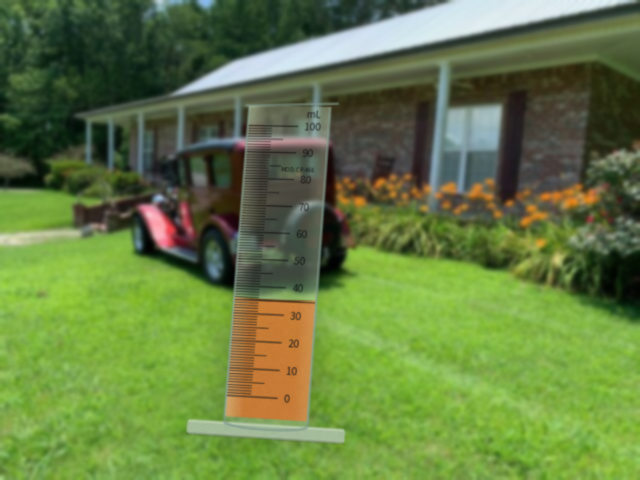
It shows 35 (mL)
